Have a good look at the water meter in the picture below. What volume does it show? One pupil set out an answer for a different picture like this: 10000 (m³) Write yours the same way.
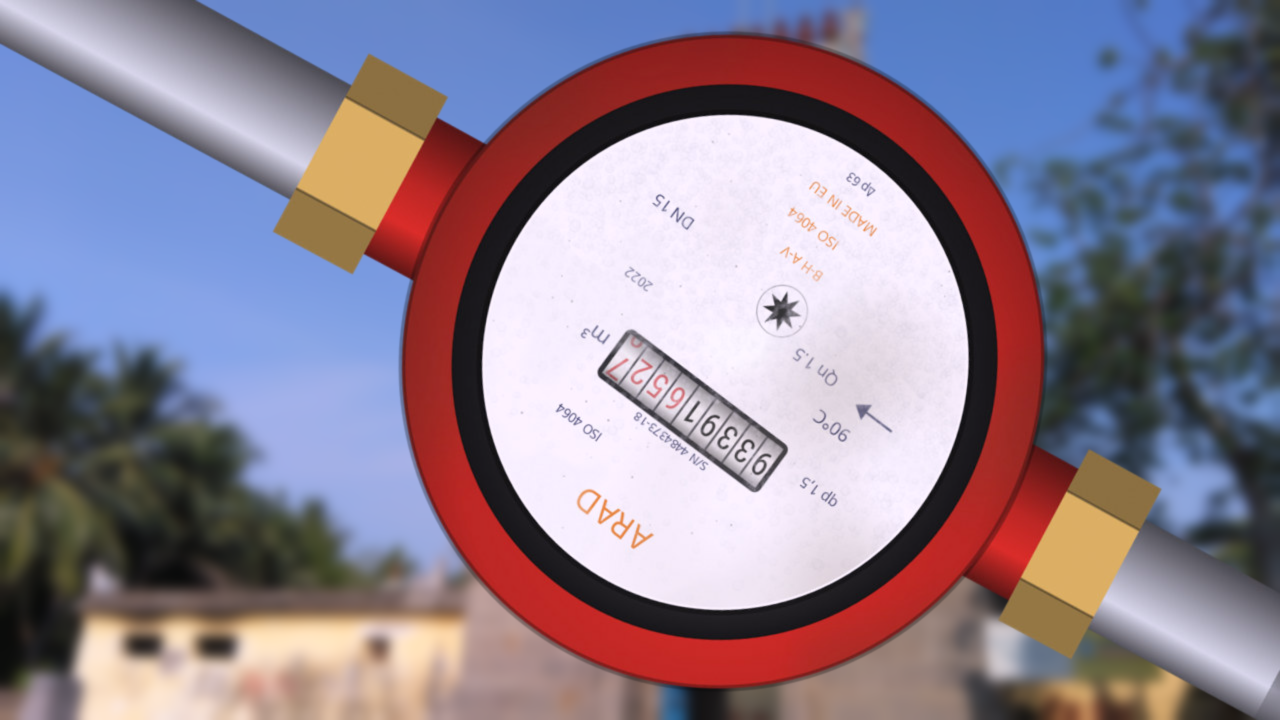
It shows 93391.6527 (m³)
